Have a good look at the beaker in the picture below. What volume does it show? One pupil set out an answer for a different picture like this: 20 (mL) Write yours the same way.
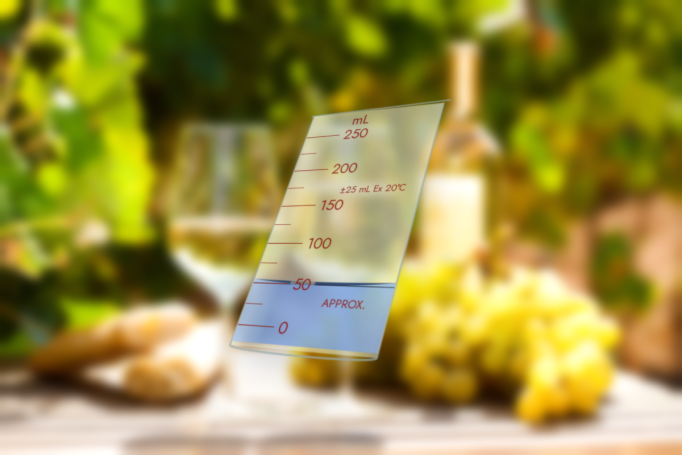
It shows 50 (mL)
